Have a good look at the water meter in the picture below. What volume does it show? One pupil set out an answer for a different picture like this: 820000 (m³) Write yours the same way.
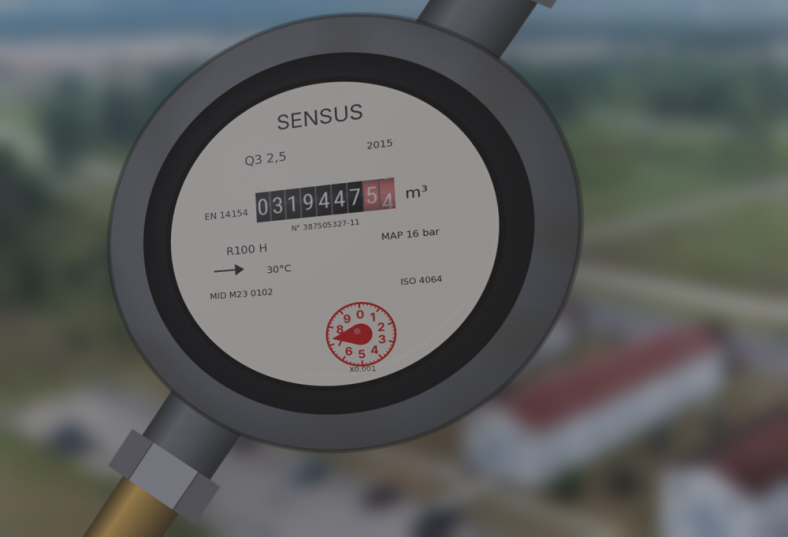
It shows 319447.537 (m³)
